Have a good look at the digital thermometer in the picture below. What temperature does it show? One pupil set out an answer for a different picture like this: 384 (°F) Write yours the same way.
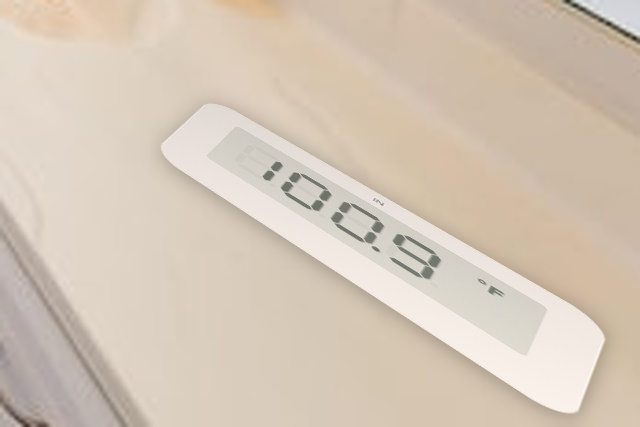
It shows 100.9 (°F)
